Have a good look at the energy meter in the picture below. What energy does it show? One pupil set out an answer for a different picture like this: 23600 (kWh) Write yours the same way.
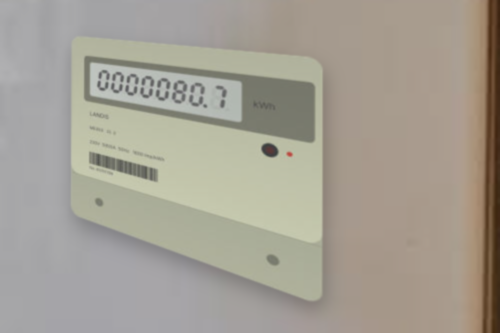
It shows 80.7 (kWh)
